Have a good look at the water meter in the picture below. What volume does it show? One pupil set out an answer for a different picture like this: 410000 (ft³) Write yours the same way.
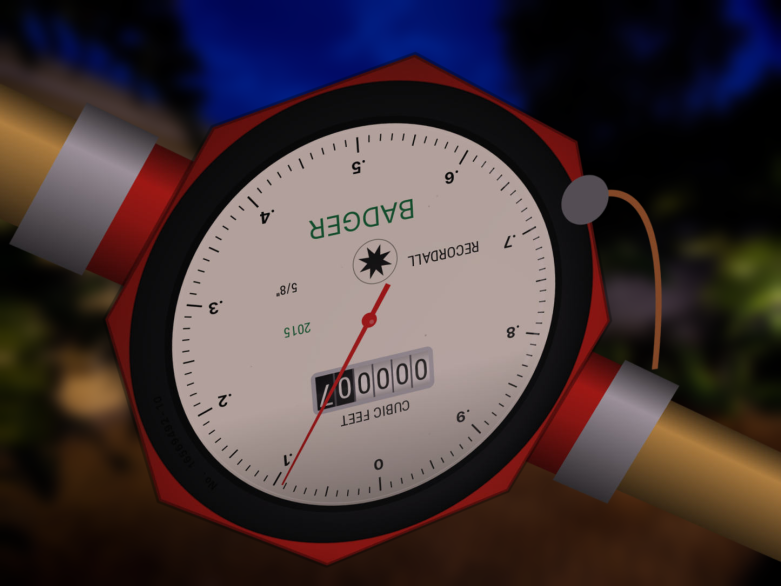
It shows 7.09 (ft³)
